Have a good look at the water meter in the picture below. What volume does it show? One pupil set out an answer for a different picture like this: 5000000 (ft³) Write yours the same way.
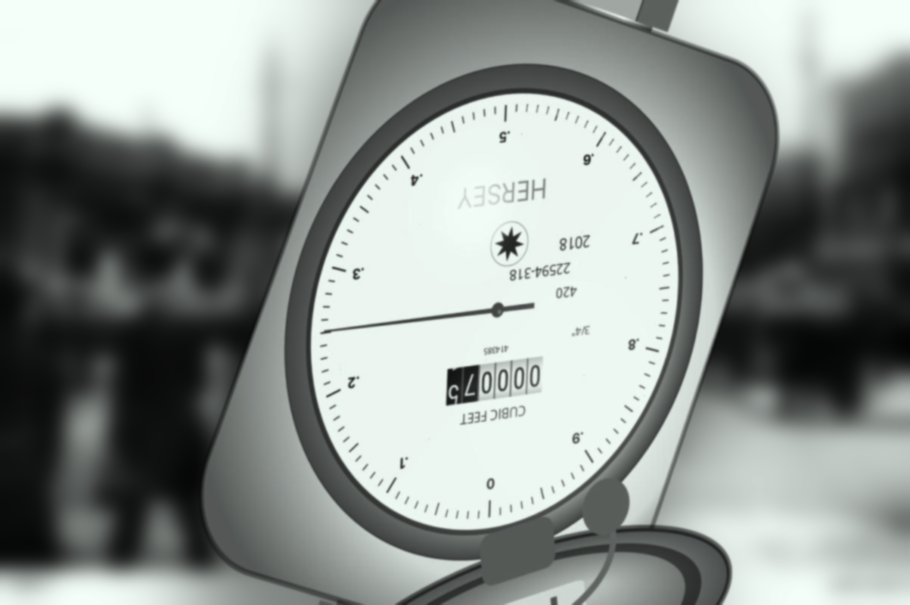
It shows 75.25 (ft³)
